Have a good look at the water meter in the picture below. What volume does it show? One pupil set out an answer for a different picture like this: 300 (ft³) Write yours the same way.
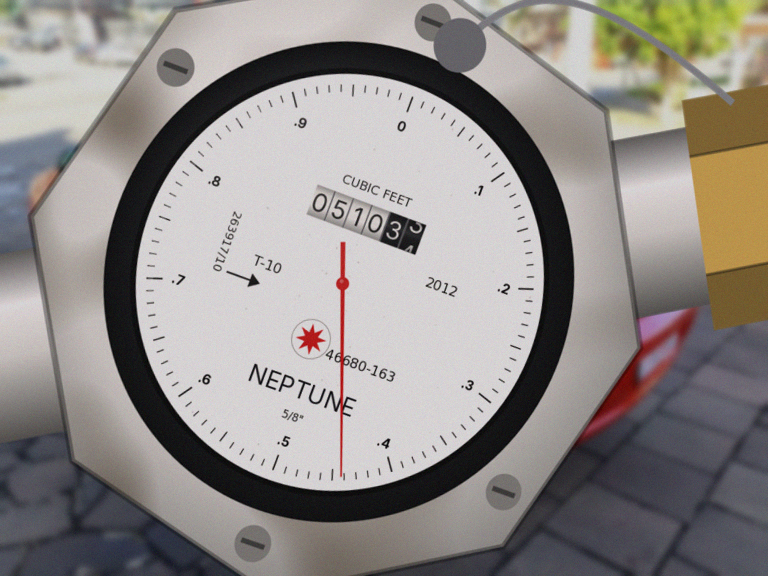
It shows 51033.44 (ft³)
